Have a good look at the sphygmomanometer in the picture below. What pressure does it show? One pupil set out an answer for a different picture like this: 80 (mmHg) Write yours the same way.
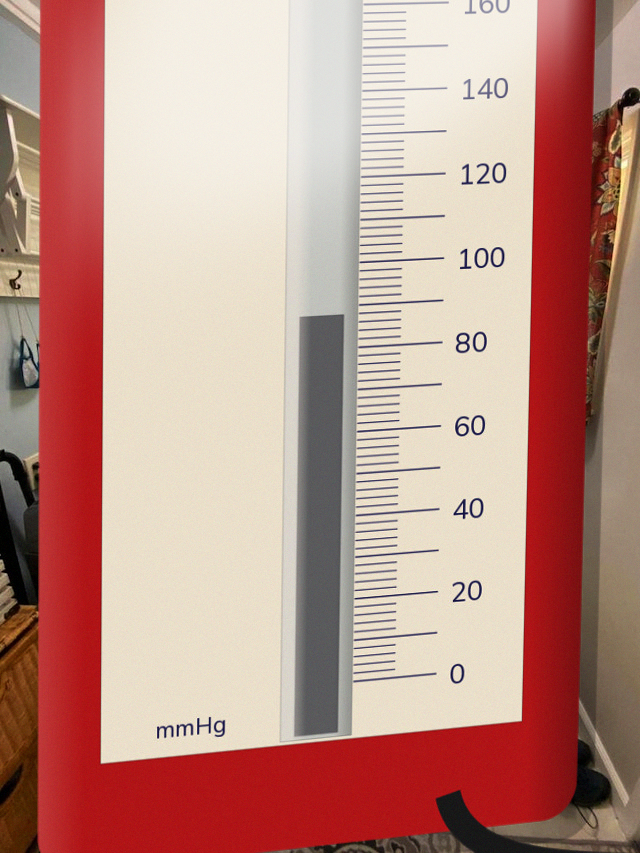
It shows 88 (mmHg)
